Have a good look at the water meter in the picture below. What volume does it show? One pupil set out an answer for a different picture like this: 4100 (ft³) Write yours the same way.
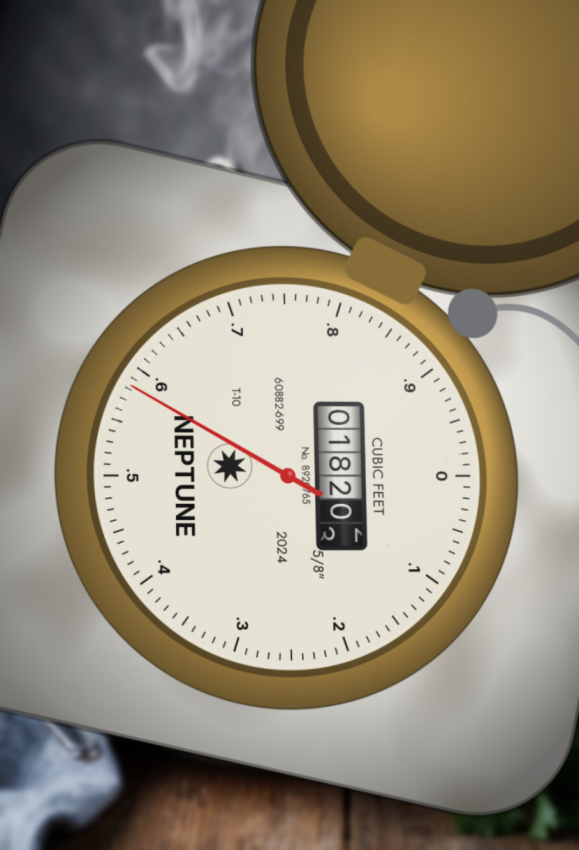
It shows 18202.58 (ft³)
